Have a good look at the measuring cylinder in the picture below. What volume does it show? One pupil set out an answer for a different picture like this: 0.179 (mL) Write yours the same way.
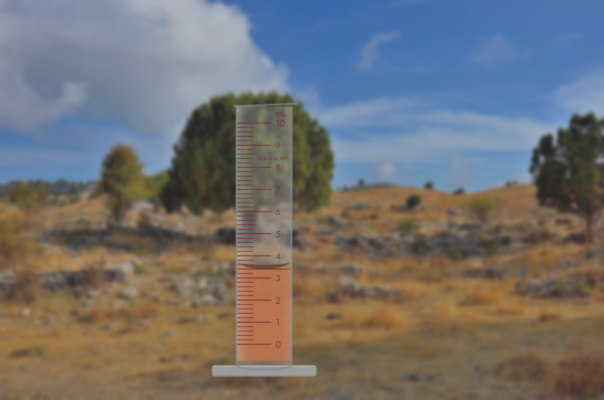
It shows 3.4 (mL)
